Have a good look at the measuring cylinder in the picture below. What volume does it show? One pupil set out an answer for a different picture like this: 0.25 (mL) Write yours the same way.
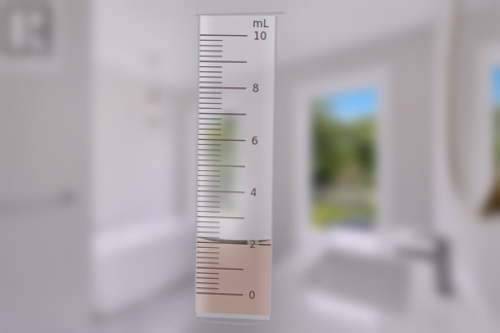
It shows 2 (mL)
